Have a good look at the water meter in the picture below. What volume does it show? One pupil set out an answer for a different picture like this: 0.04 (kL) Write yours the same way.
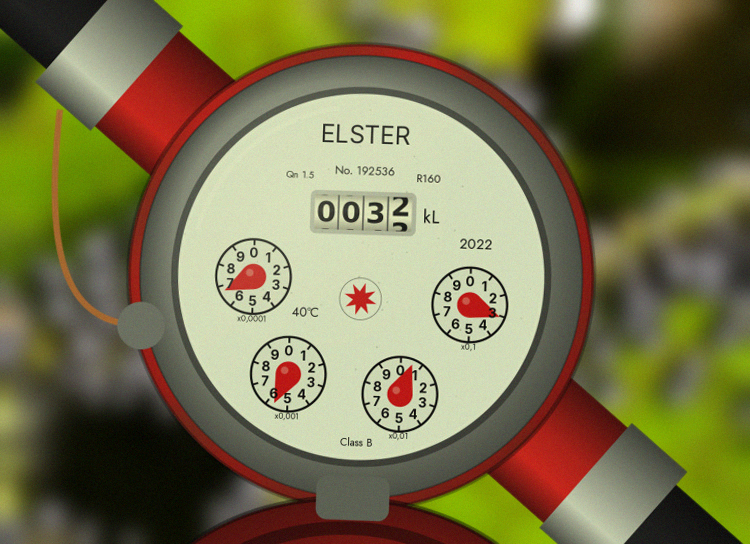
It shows 32.3056 (kL)
